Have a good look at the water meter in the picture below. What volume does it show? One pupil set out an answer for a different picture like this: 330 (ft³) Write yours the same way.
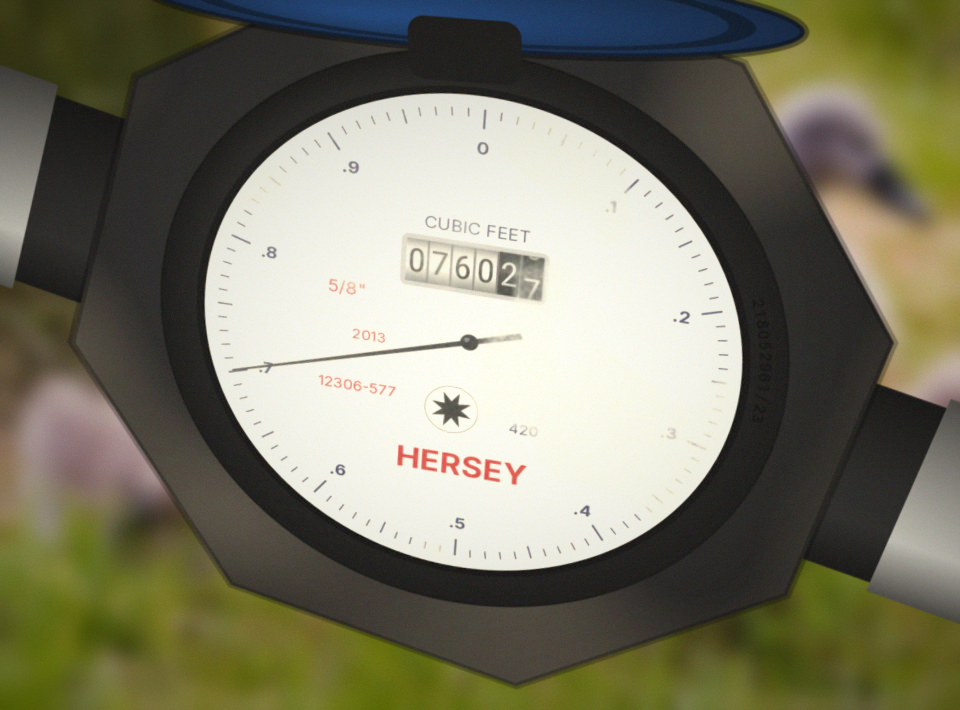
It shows 76026.70 (ft³)
